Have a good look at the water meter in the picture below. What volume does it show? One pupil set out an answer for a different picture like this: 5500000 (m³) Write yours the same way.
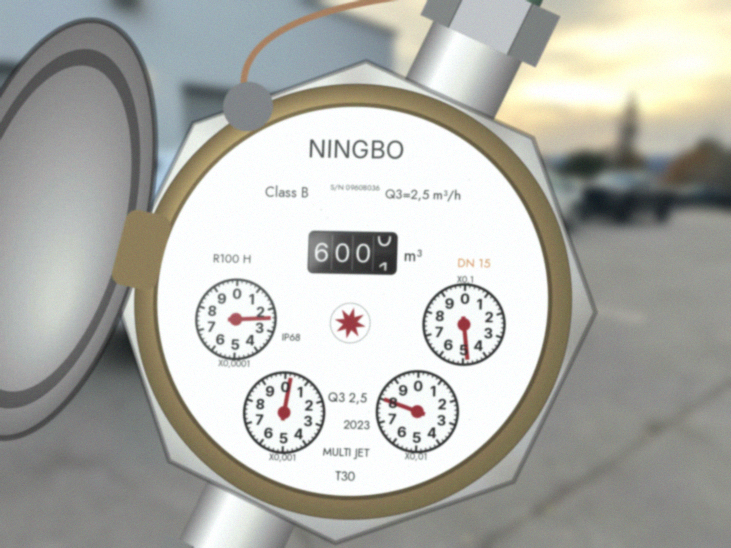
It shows 6000.4802 (m³)
